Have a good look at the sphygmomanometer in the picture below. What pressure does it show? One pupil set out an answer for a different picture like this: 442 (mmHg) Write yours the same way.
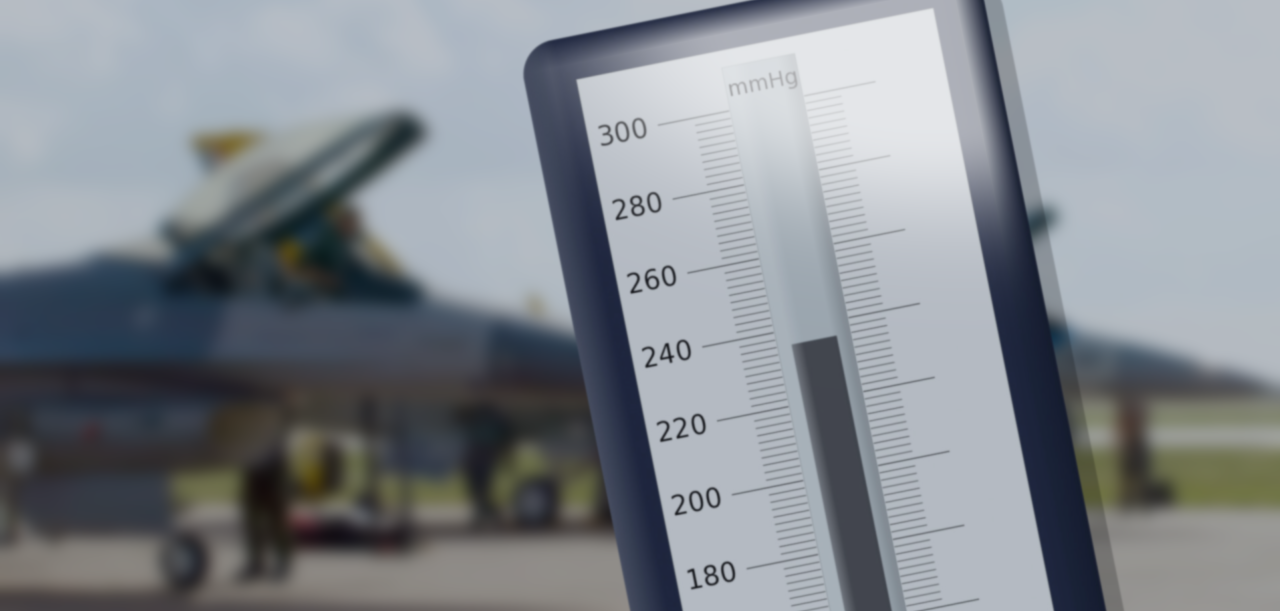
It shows 236 (mmHg)
